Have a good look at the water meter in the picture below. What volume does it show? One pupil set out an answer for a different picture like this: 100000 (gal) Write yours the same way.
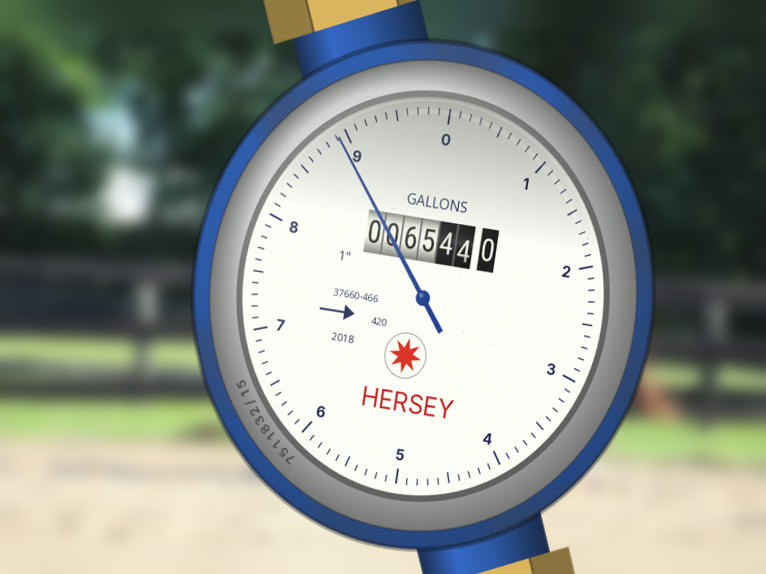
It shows 65438.9 (gal)
